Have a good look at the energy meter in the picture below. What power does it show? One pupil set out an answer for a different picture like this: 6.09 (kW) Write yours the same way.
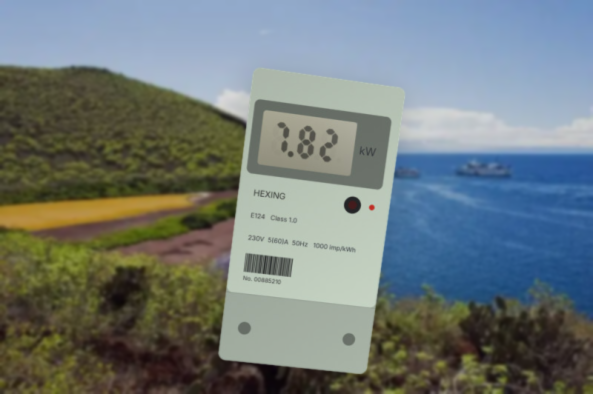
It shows 7.82 (kW)
